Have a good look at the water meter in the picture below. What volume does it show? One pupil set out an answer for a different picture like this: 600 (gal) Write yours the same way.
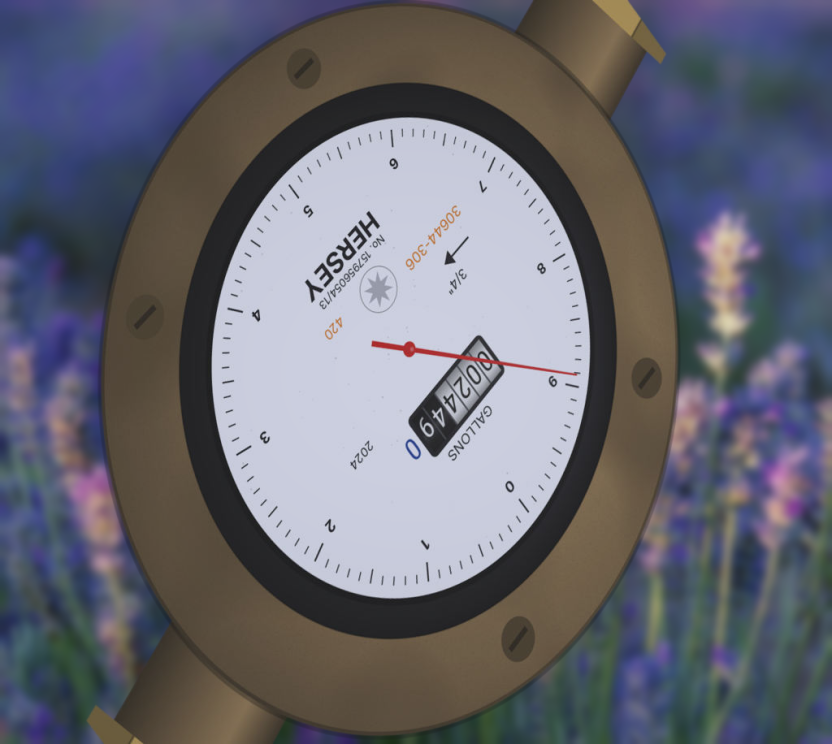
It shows 24488.9 (gal)
